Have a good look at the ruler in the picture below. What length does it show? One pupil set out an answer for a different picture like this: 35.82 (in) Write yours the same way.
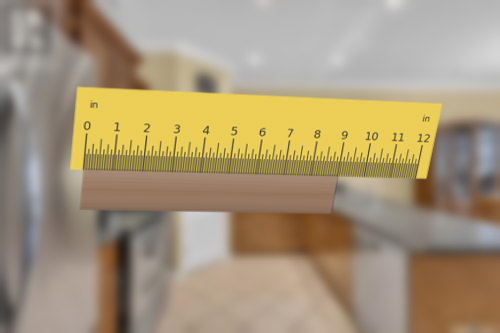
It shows 9 (in)
